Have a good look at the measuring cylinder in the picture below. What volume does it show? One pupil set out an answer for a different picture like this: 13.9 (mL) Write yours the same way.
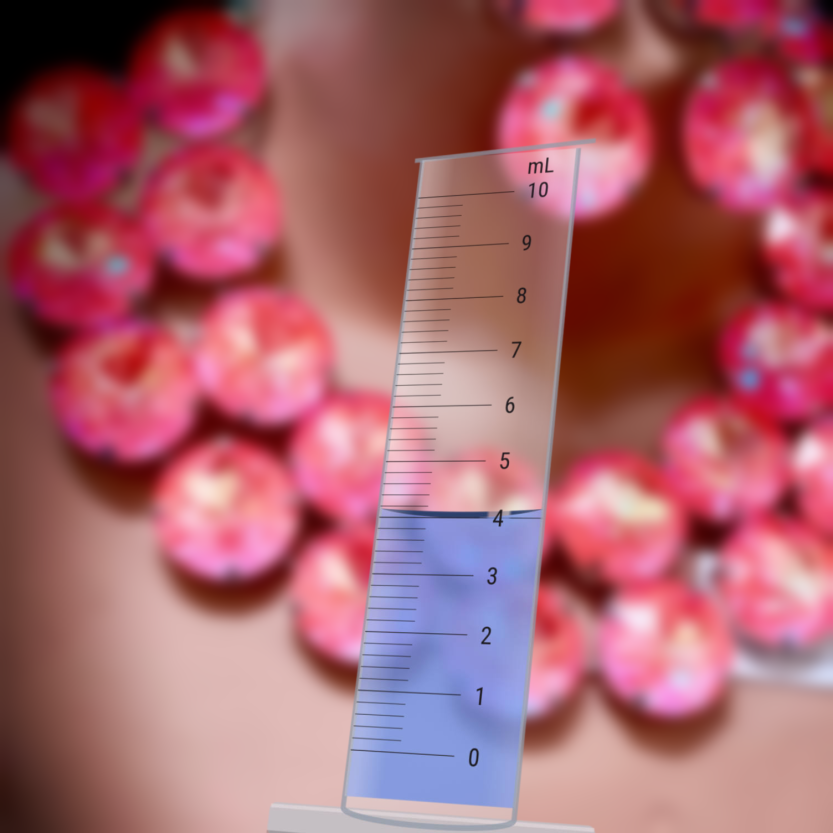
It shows 4 (mL)
